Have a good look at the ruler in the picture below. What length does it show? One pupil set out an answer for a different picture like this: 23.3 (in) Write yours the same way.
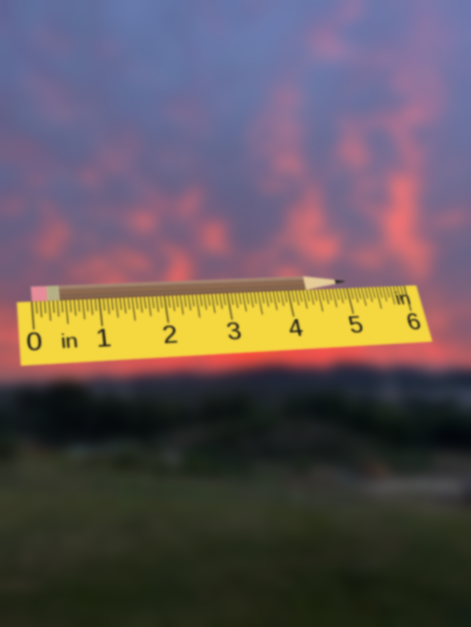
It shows 5 (in)
